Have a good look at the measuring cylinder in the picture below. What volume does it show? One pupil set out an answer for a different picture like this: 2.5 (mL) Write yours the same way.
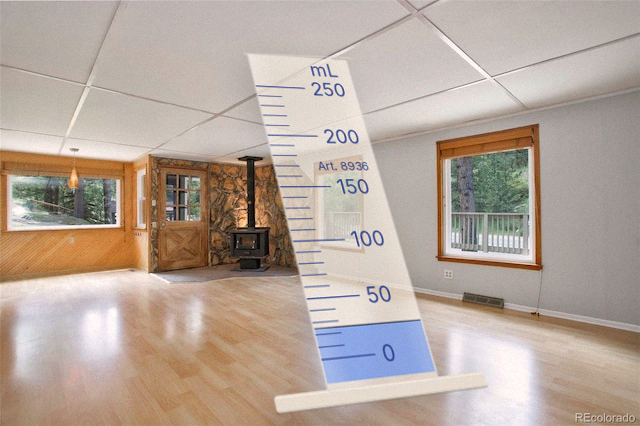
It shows 25 (mL)
